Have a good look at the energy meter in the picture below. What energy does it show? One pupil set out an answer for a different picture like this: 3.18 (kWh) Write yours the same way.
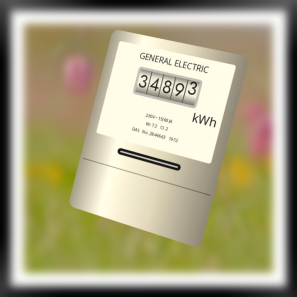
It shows 34893 (kWh)
